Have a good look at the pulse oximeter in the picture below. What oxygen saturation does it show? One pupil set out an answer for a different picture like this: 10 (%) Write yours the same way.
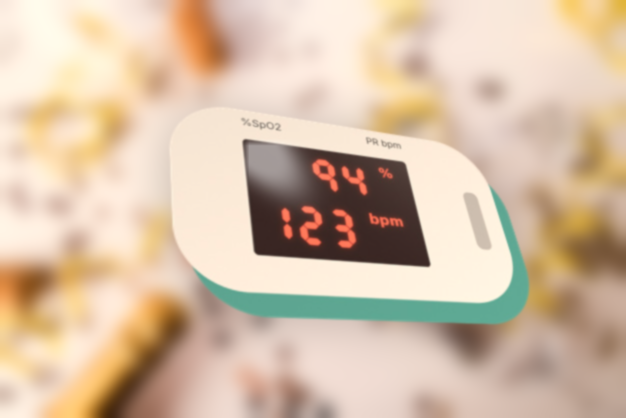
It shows 94 (%)
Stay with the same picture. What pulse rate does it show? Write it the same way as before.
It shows 123 (bpm)
